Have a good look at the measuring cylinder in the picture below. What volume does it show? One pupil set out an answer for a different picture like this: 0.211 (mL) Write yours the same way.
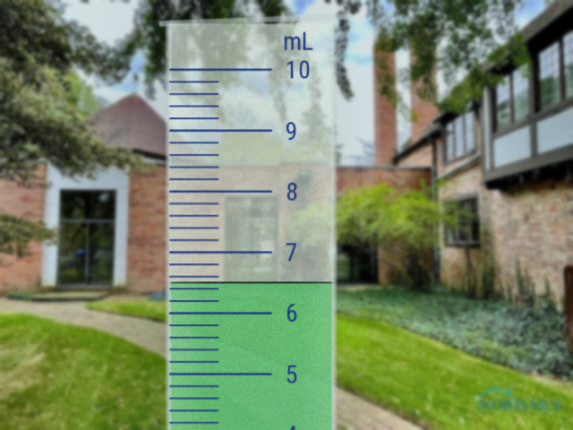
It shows 6.5 (mL)
